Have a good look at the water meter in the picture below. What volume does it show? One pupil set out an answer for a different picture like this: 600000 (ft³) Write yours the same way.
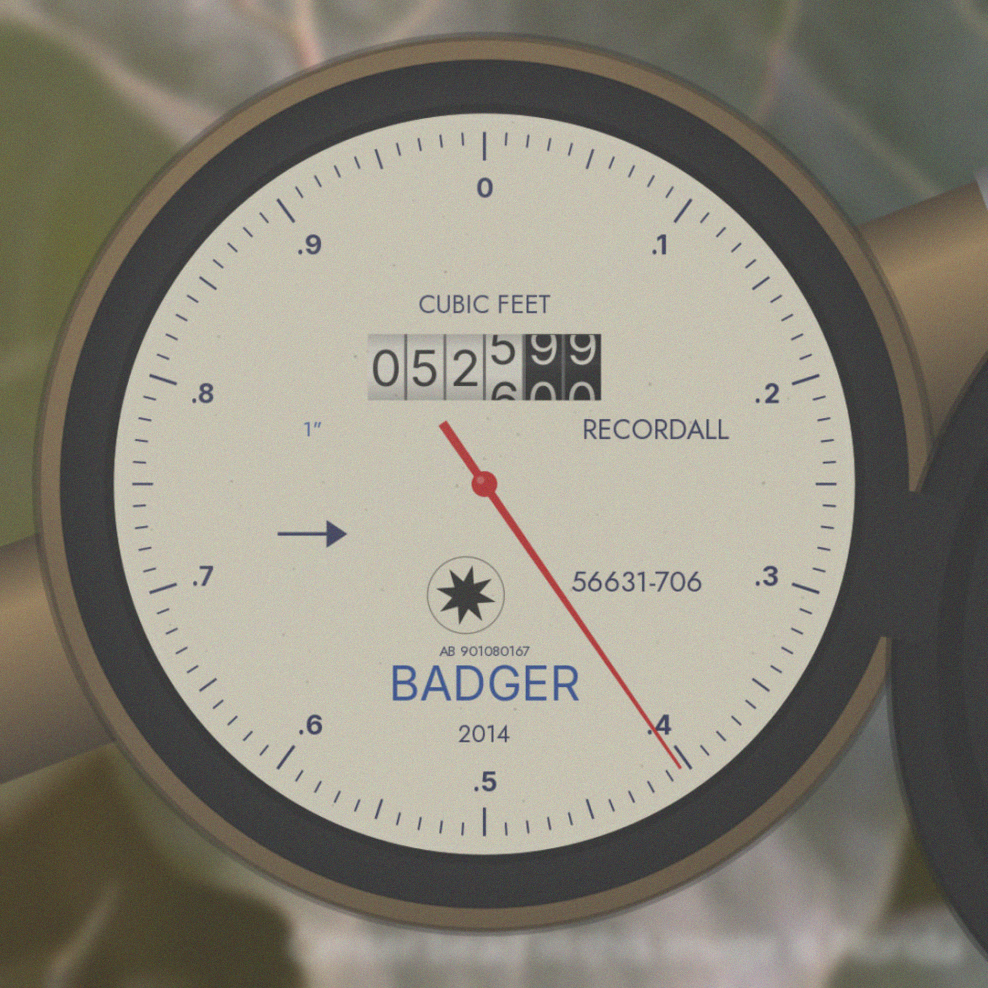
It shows 52599.40 (ft³)
